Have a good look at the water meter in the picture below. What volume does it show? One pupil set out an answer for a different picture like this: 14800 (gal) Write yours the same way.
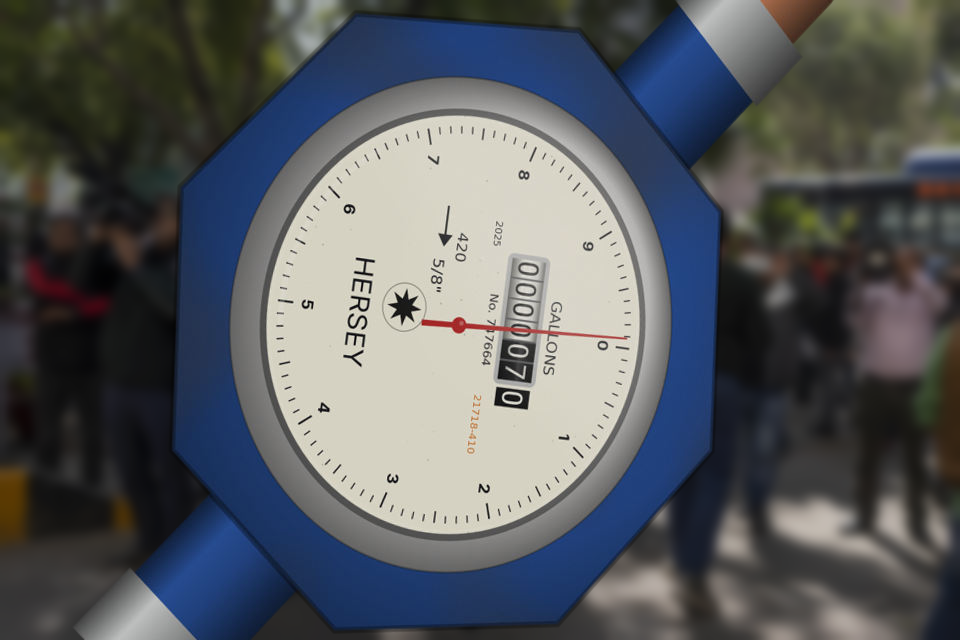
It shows 69.9 (gal)
